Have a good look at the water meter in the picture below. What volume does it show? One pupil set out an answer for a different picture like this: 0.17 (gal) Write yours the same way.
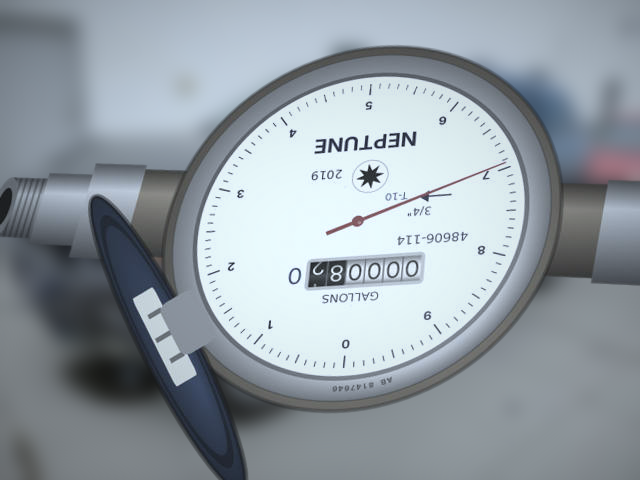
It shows 816.9 (gal)
